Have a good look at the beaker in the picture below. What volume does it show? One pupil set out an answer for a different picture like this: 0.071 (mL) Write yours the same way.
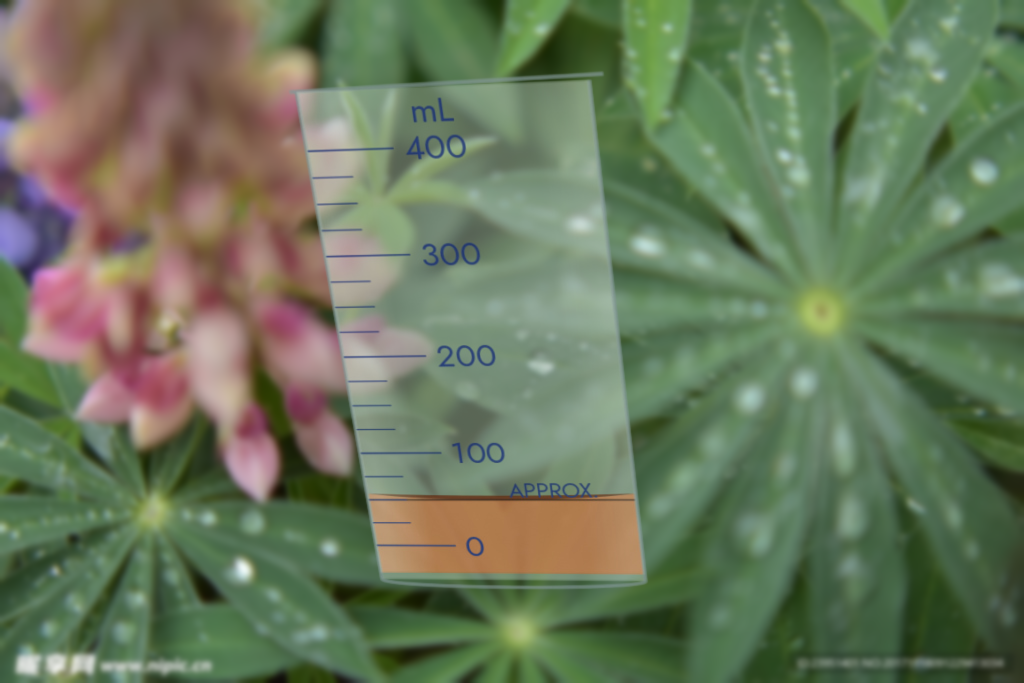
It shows 50 (mL)
